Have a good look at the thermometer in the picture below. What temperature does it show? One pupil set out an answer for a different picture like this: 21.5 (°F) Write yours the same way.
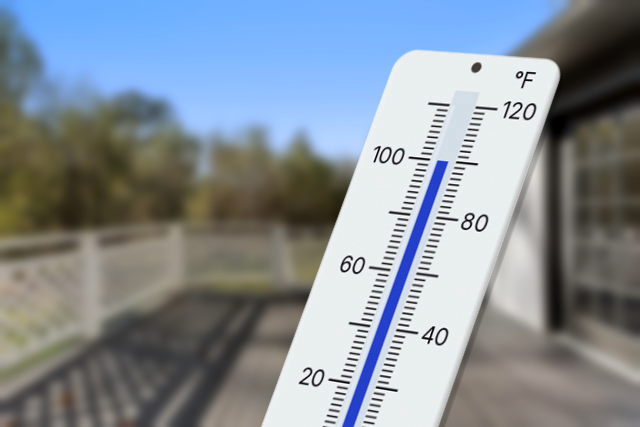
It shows 100 (°F)
